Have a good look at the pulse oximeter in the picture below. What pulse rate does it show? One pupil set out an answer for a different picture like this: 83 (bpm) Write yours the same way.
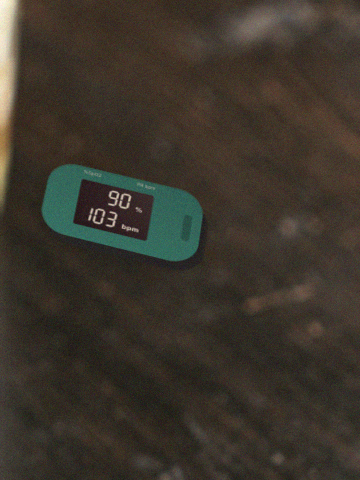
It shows 103 (bpm)
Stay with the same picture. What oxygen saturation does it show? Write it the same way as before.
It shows 90 (%)
